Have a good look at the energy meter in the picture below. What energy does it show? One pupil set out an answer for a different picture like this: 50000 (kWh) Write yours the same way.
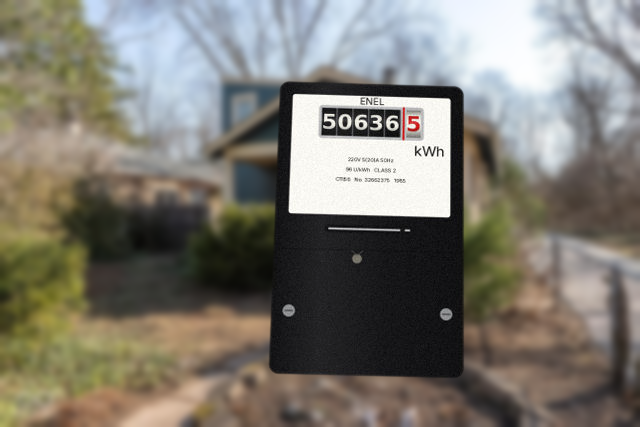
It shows 50636.5 (kWh)
